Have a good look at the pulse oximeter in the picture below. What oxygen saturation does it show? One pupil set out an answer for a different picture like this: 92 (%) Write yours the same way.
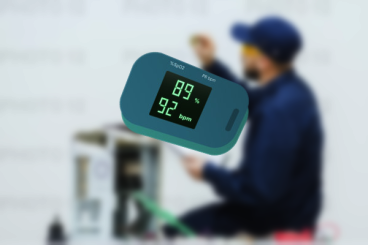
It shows 89 (%)
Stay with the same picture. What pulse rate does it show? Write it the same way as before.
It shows 92 (bpm)
